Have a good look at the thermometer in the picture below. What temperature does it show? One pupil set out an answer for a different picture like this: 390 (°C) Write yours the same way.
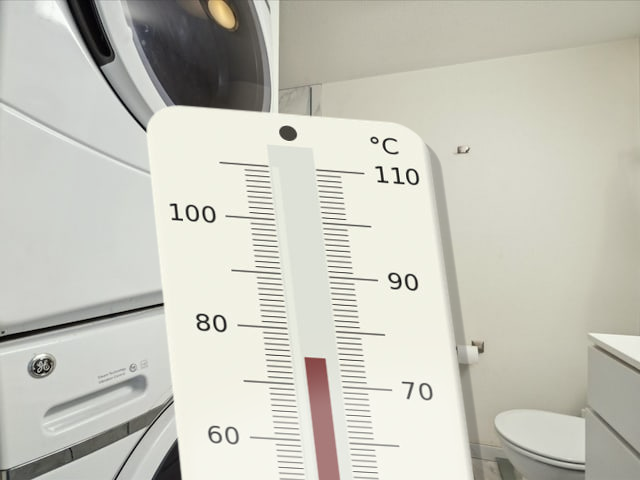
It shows 75 (°C)
